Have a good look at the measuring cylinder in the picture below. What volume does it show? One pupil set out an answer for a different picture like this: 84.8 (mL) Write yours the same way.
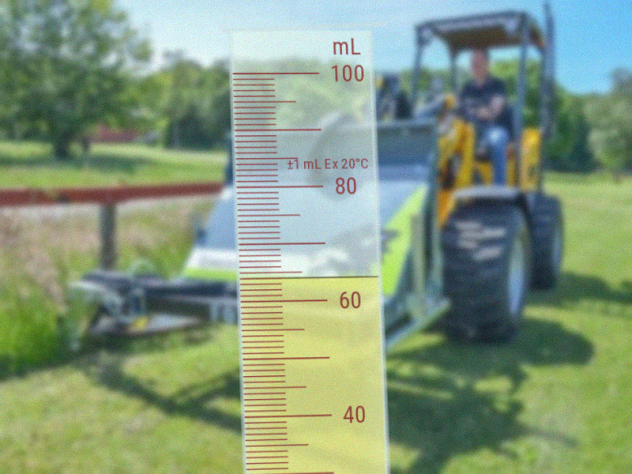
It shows 64 (mL)
